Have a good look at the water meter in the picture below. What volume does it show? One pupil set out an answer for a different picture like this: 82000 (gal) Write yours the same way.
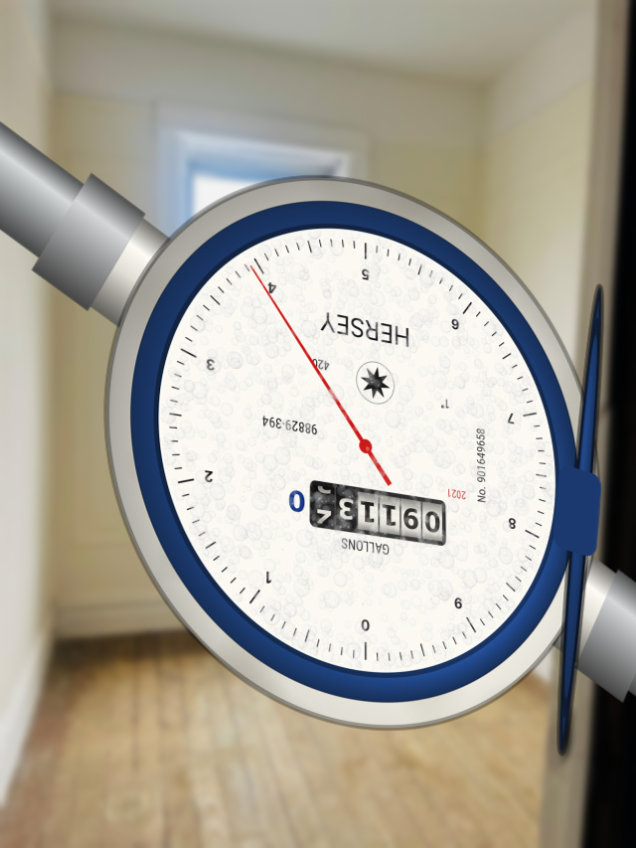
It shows 911323.9 (gal)
